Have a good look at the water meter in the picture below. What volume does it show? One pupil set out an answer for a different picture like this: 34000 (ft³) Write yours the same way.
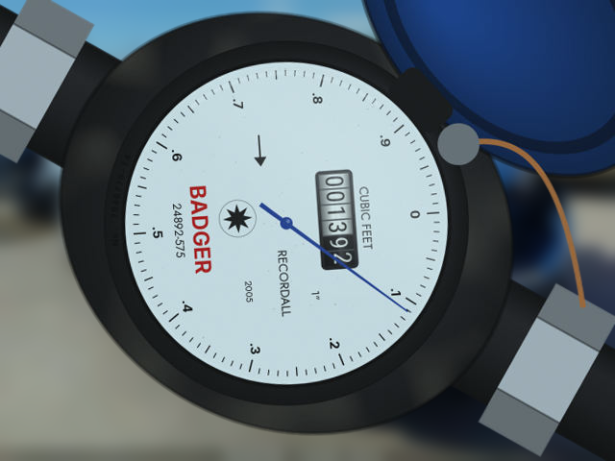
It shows 1392.11 (ft³)
